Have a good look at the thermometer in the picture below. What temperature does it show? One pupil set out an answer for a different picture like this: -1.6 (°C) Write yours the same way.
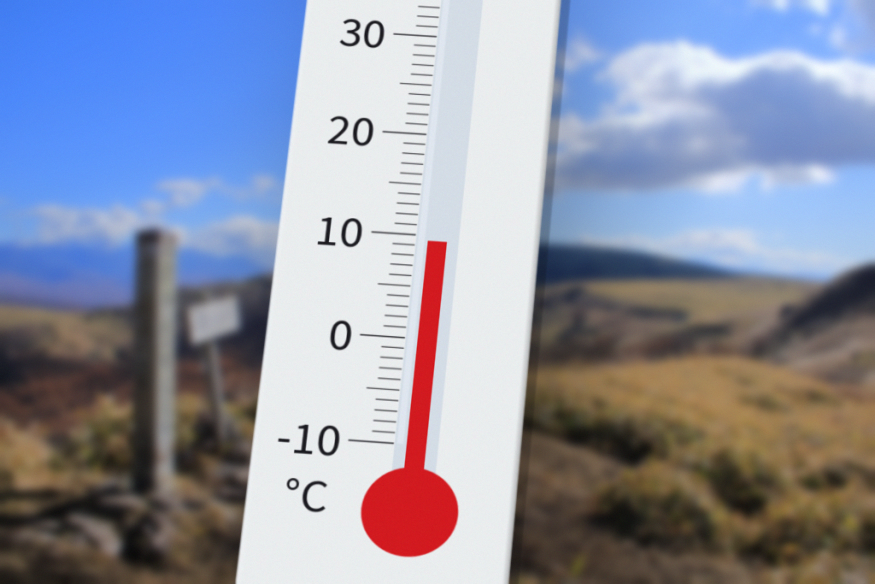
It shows 9.5 (°C)
